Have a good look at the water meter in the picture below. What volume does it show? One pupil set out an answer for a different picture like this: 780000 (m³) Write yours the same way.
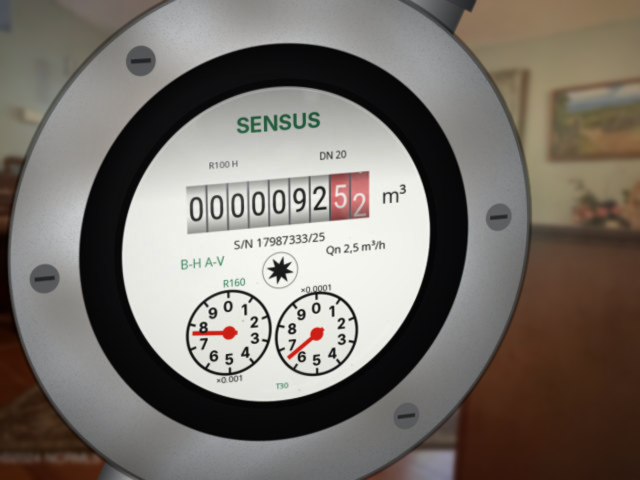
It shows 92.5176 (m³)
